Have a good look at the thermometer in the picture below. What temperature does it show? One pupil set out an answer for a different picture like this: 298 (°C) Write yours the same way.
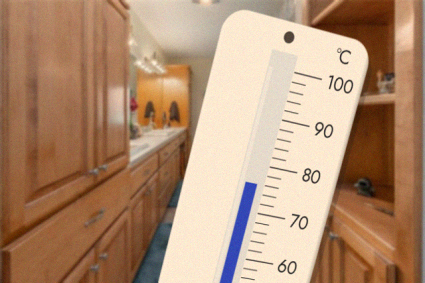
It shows 76 (°C)
